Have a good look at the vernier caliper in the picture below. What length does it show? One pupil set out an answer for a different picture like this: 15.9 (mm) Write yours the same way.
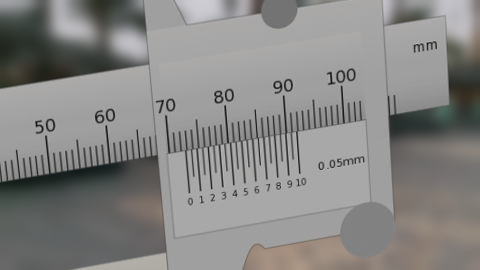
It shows 72.8 (mm)
